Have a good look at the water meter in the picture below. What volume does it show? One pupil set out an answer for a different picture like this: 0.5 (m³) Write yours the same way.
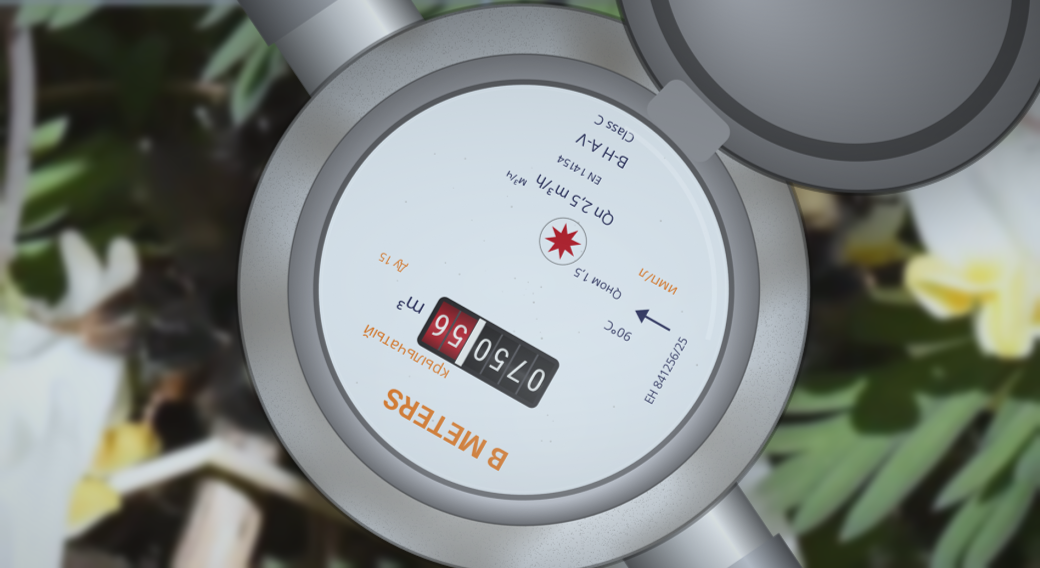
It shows 750.56 (m³)
